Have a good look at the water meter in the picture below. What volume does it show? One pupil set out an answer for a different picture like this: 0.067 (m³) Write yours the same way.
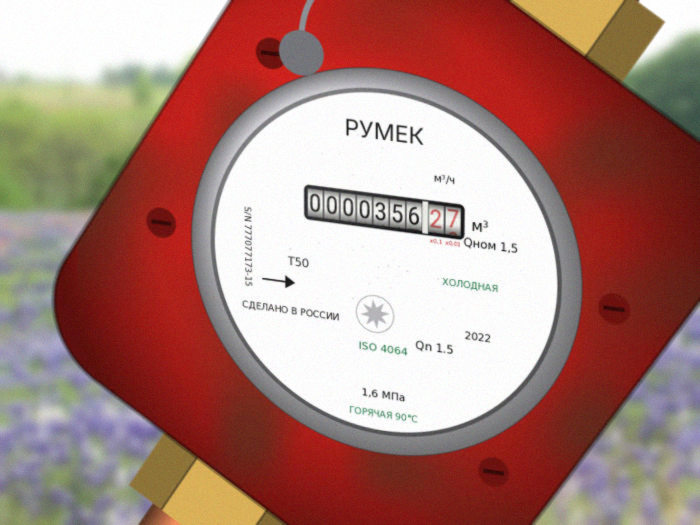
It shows 356.27 (m³)
